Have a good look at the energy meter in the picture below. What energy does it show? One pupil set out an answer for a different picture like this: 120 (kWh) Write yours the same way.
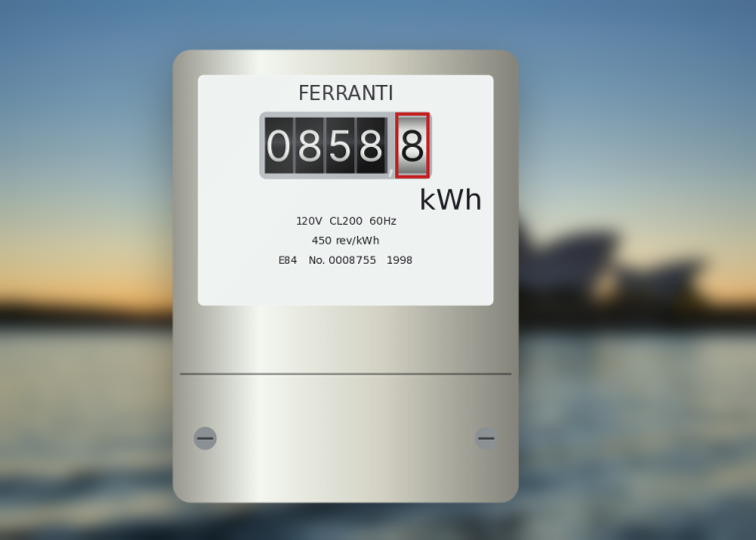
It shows 858.8 (kWh)
